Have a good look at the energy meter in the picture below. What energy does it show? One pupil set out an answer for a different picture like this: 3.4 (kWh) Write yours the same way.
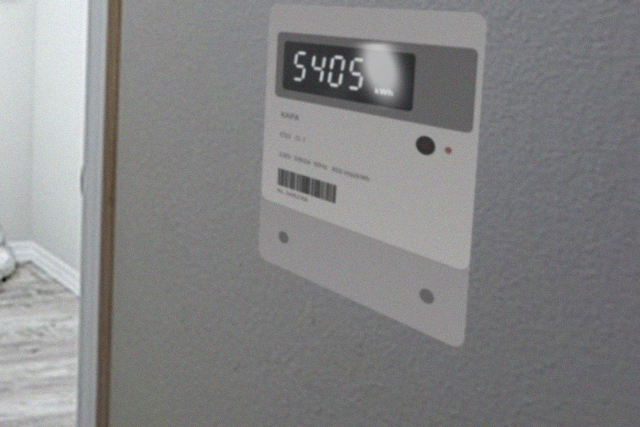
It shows 5405 (kWh)
